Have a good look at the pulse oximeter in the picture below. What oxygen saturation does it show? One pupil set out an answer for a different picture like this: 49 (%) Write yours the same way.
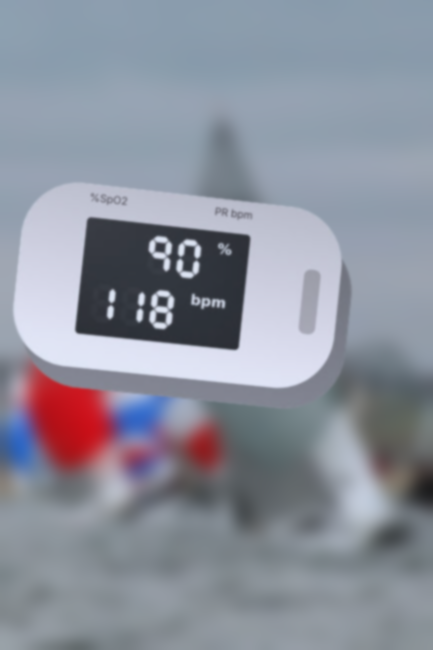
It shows 90 (%)
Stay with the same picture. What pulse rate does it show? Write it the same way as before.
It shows 118 (bpm)
